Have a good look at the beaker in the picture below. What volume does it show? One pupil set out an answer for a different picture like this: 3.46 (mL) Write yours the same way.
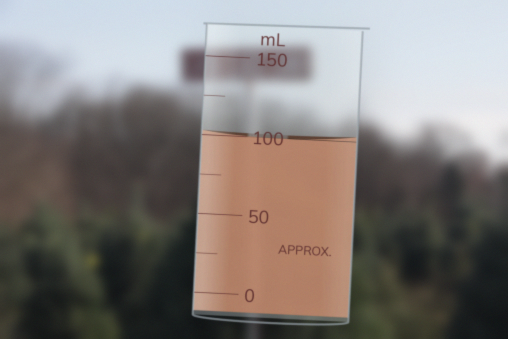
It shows 100 (mL)
